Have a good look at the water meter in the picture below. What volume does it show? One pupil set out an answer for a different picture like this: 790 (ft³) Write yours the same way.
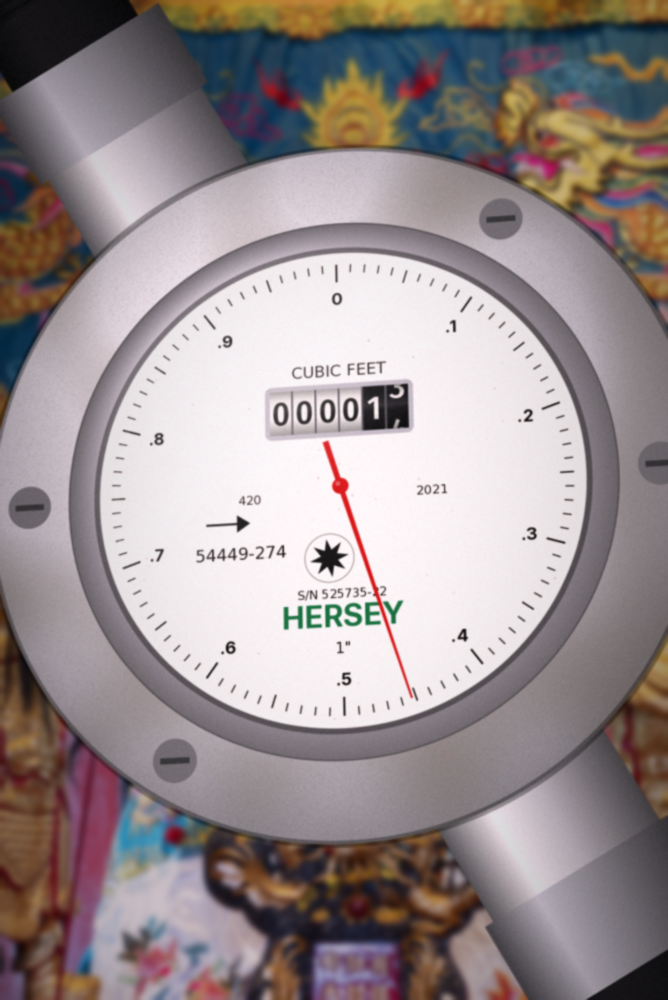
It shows 13.45 (ft³)
